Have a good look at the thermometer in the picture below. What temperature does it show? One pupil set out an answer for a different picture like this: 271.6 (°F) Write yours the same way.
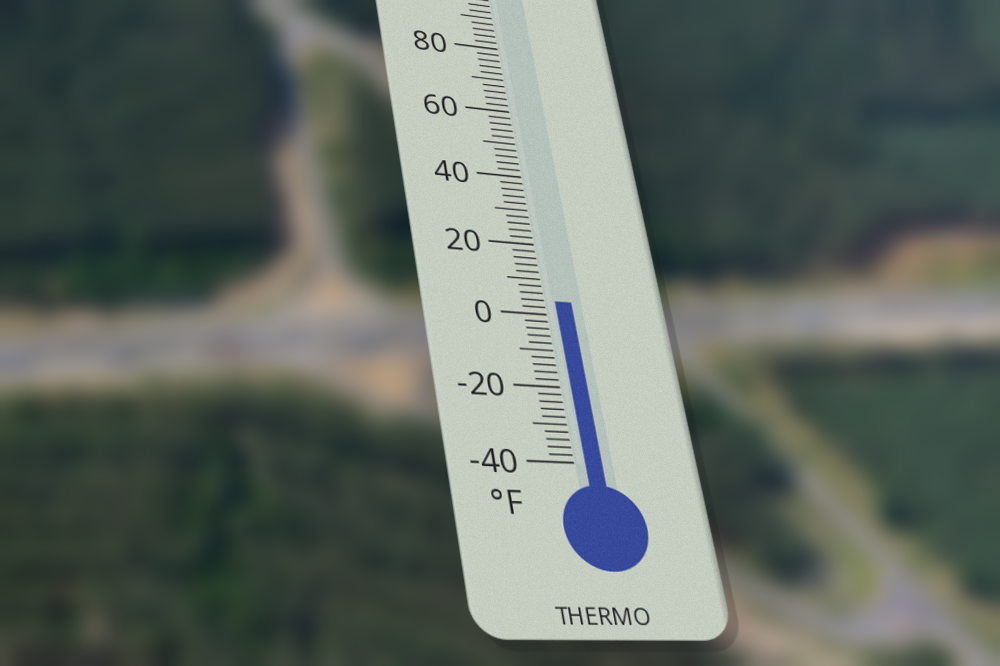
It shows 4 (°F)
